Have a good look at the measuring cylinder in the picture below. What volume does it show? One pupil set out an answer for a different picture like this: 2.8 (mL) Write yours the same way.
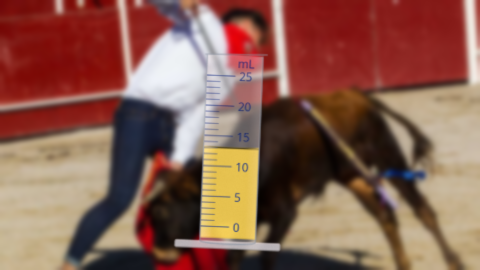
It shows 13 (mL)
